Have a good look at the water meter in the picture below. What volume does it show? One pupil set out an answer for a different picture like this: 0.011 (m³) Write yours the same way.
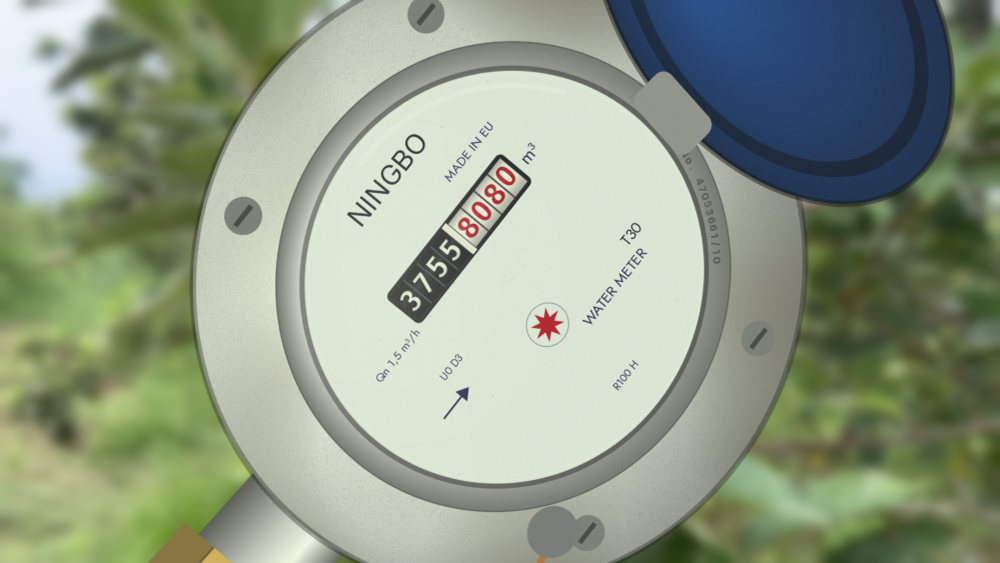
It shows 3755.8080 (m³)
